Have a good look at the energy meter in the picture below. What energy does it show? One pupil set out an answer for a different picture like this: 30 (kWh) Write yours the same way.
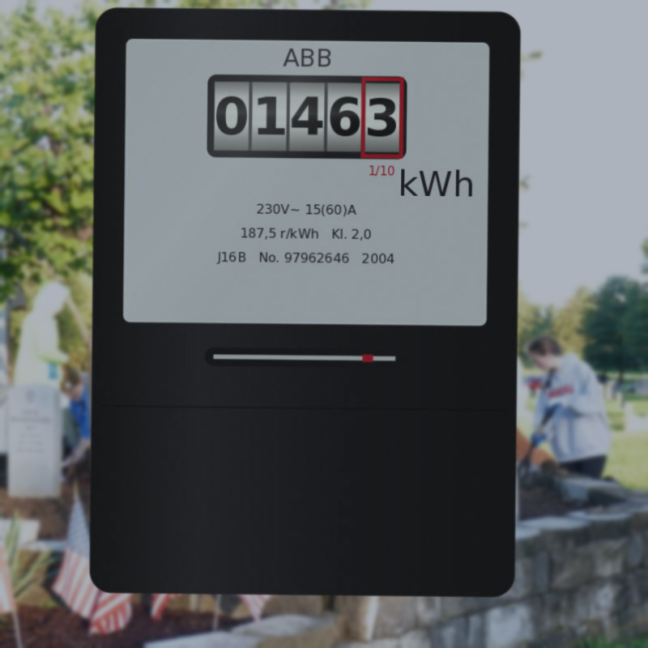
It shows 146.3 (kWh)
